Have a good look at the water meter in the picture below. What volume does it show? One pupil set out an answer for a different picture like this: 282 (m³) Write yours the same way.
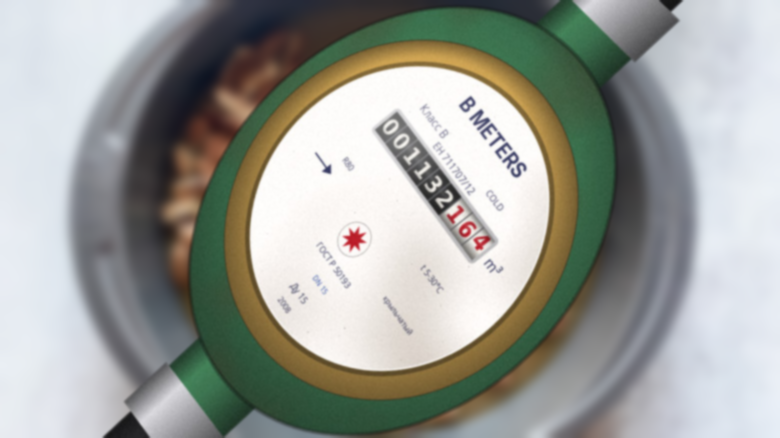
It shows 1132.164 (m³)
